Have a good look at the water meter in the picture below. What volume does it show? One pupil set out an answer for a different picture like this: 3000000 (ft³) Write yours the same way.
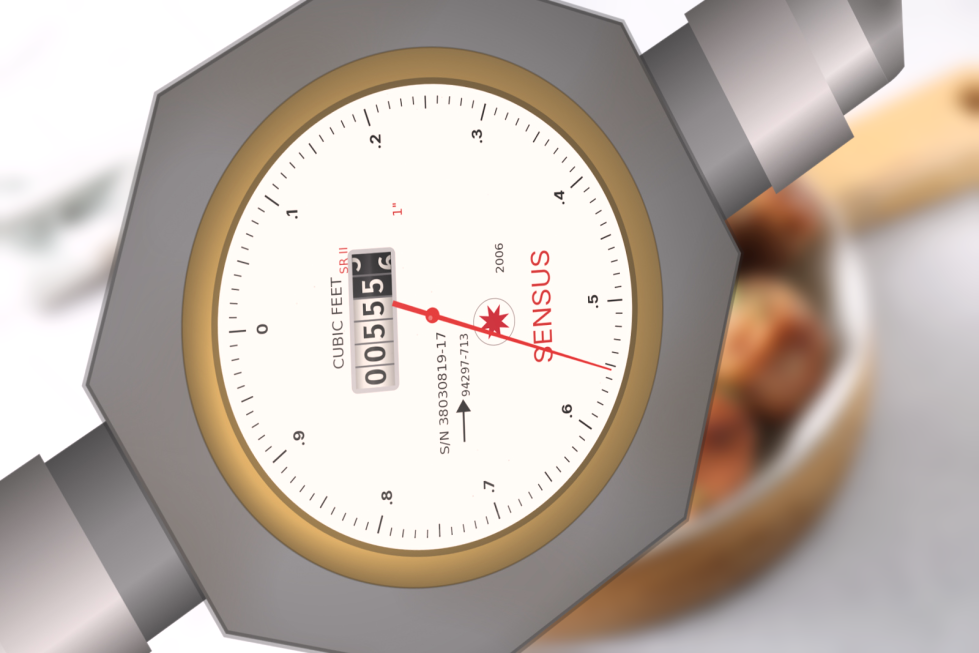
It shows 5555.55 (ft³)
